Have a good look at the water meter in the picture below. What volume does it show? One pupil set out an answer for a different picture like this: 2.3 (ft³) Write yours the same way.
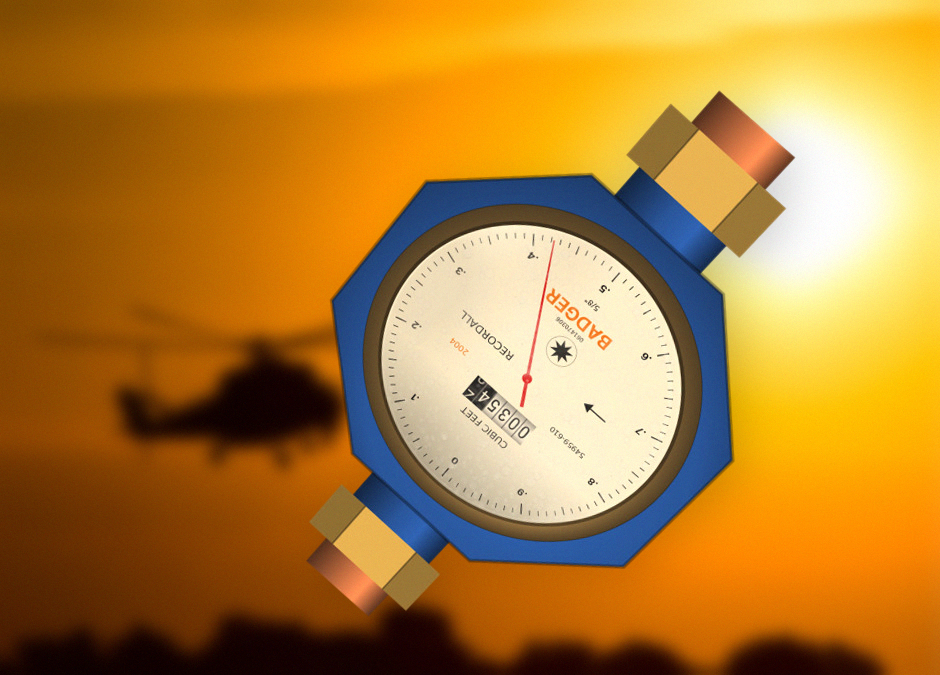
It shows 3542.42 (ft³)
